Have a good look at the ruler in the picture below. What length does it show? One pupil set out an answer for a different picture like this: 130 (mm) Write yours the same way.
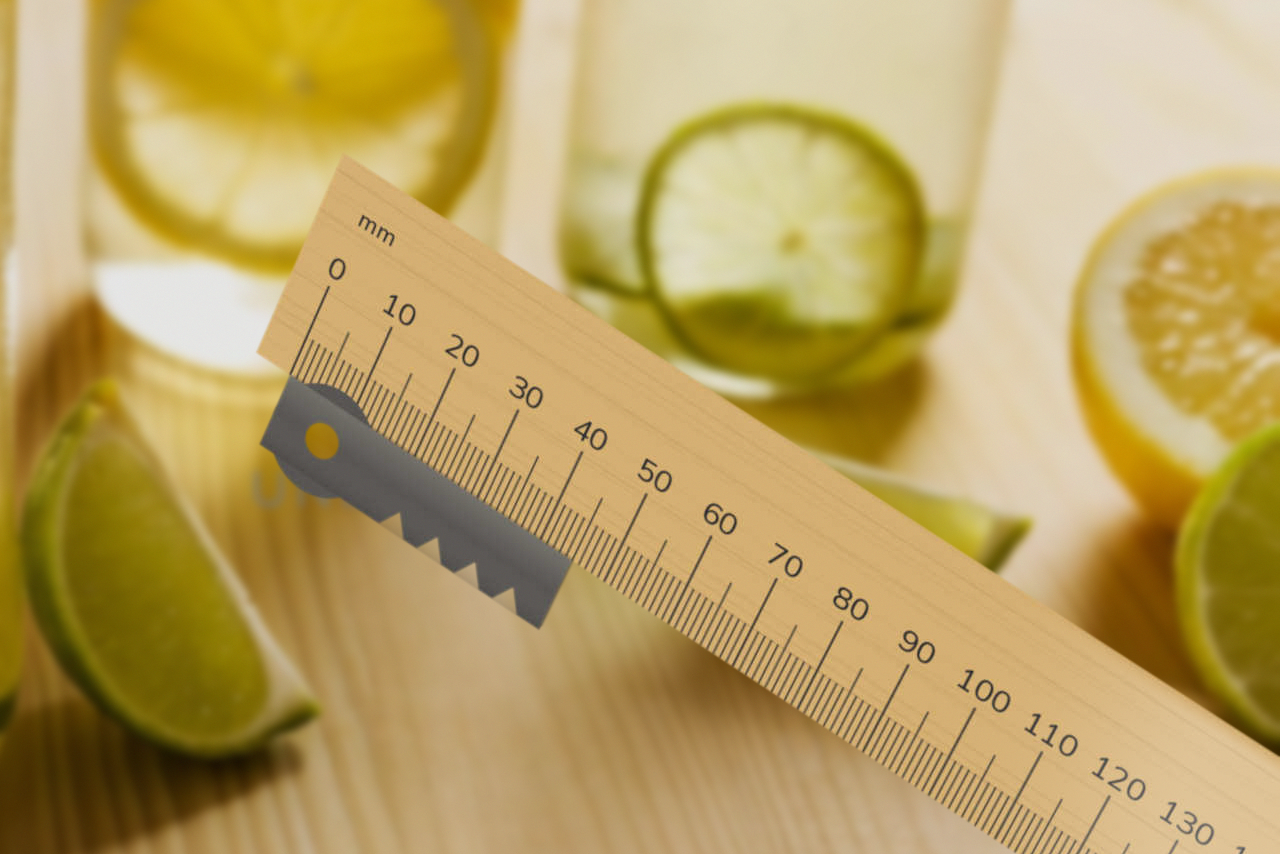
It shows 45 (mm)
